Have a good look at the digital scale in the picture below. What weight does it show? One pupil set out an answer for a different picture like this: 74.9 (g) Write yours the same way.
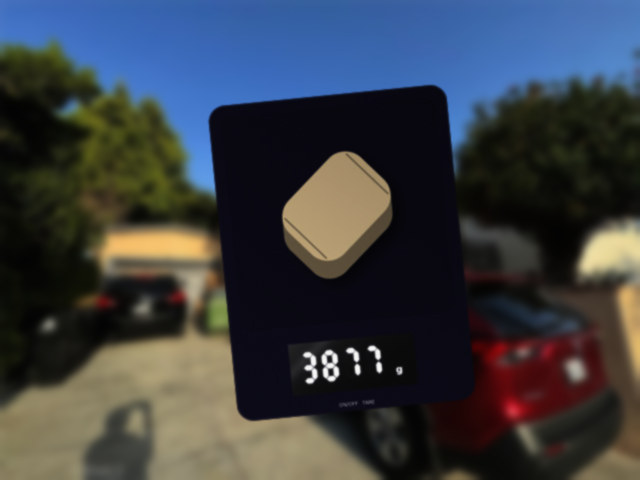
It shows 3877 (g)
